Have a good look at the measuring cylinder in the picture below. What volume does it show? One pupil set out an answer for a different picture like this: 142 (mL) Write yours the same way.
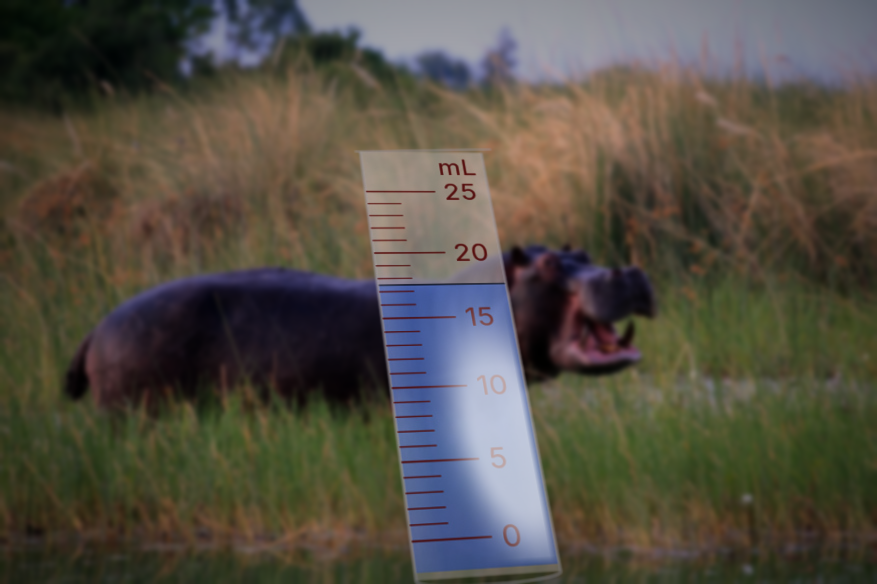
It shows 17.5 (mL)
